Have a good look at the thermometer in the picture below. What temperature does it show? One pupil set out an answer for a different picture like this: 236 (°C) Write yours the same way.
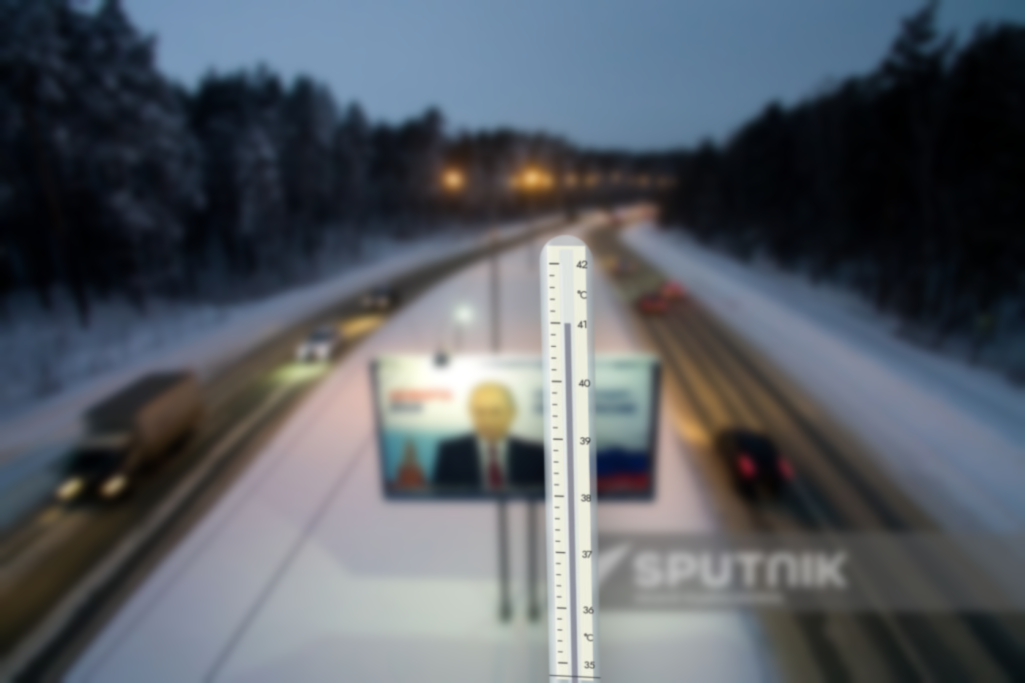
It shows 41 (°C)
